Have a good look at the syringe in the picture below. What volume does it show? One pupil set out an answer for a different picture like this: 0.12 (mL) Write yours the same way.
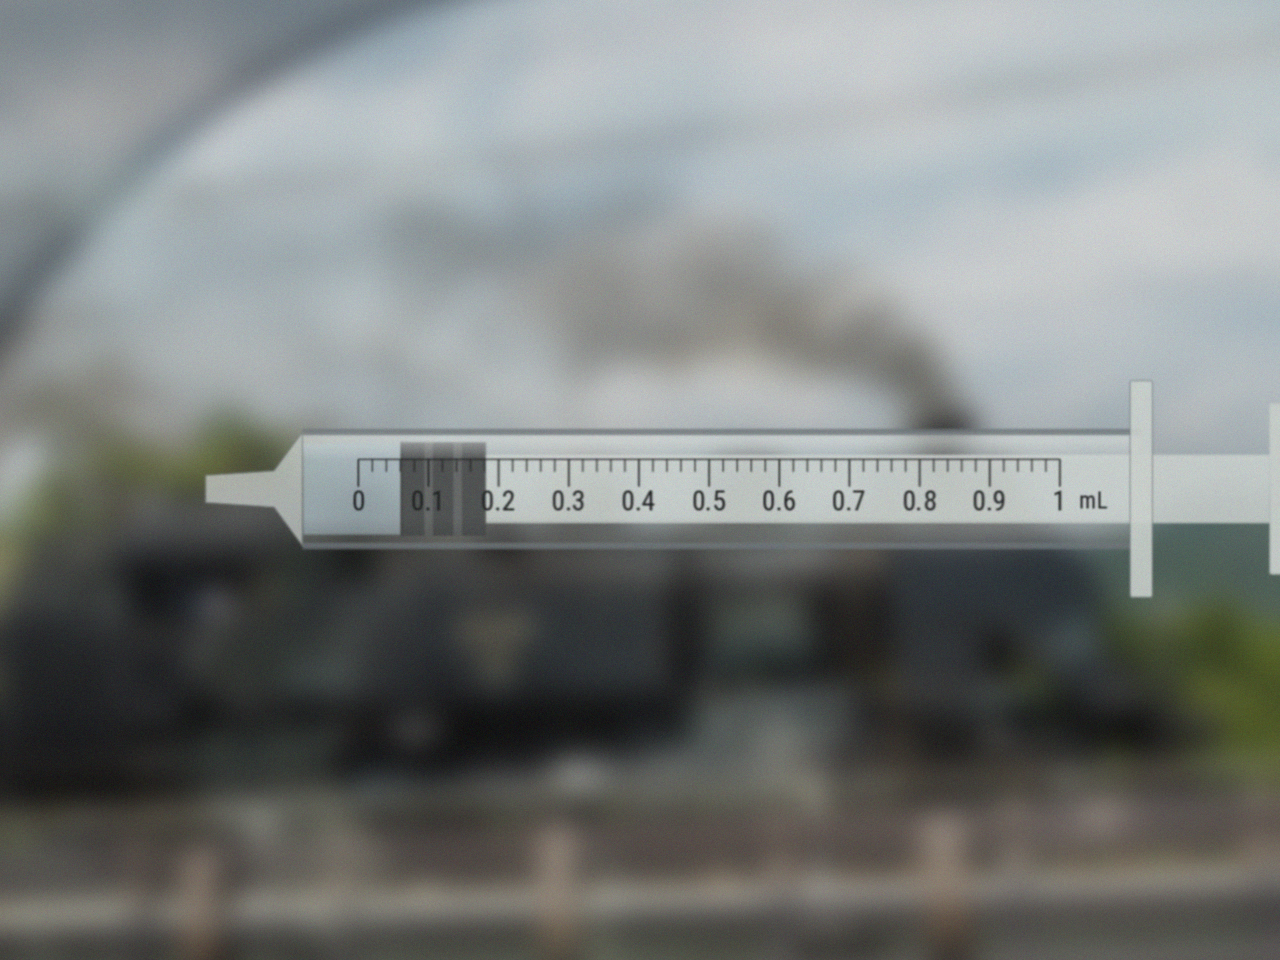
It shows 0.06 (mL)
